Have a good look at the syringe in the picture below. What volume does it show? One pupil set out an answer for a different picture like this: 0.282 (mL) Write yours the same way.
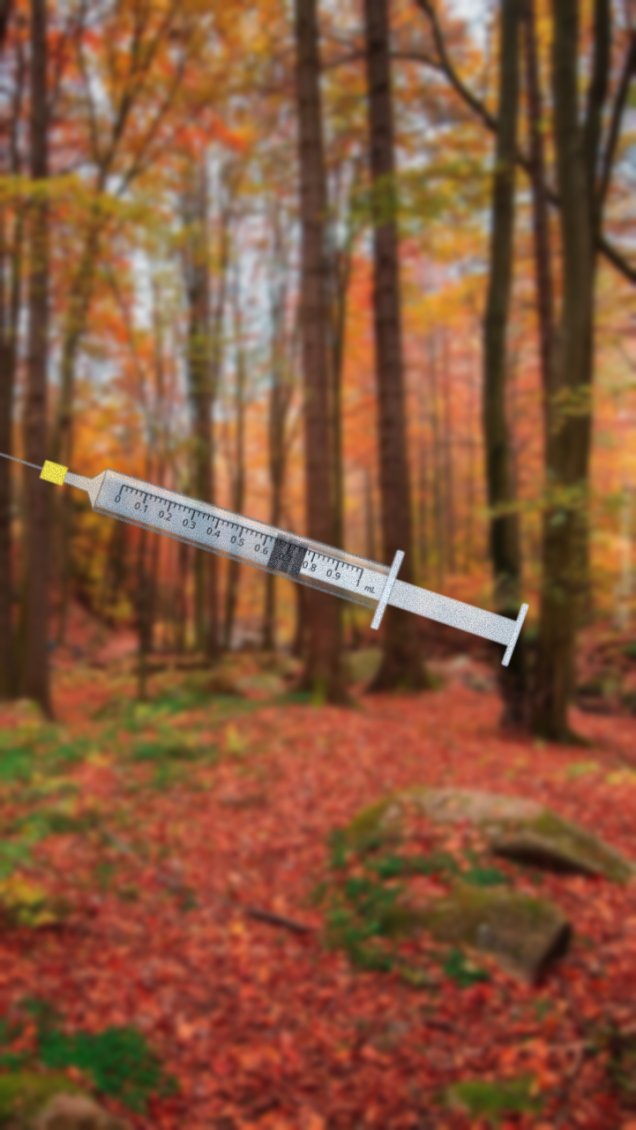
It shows 0.64 (mL)
